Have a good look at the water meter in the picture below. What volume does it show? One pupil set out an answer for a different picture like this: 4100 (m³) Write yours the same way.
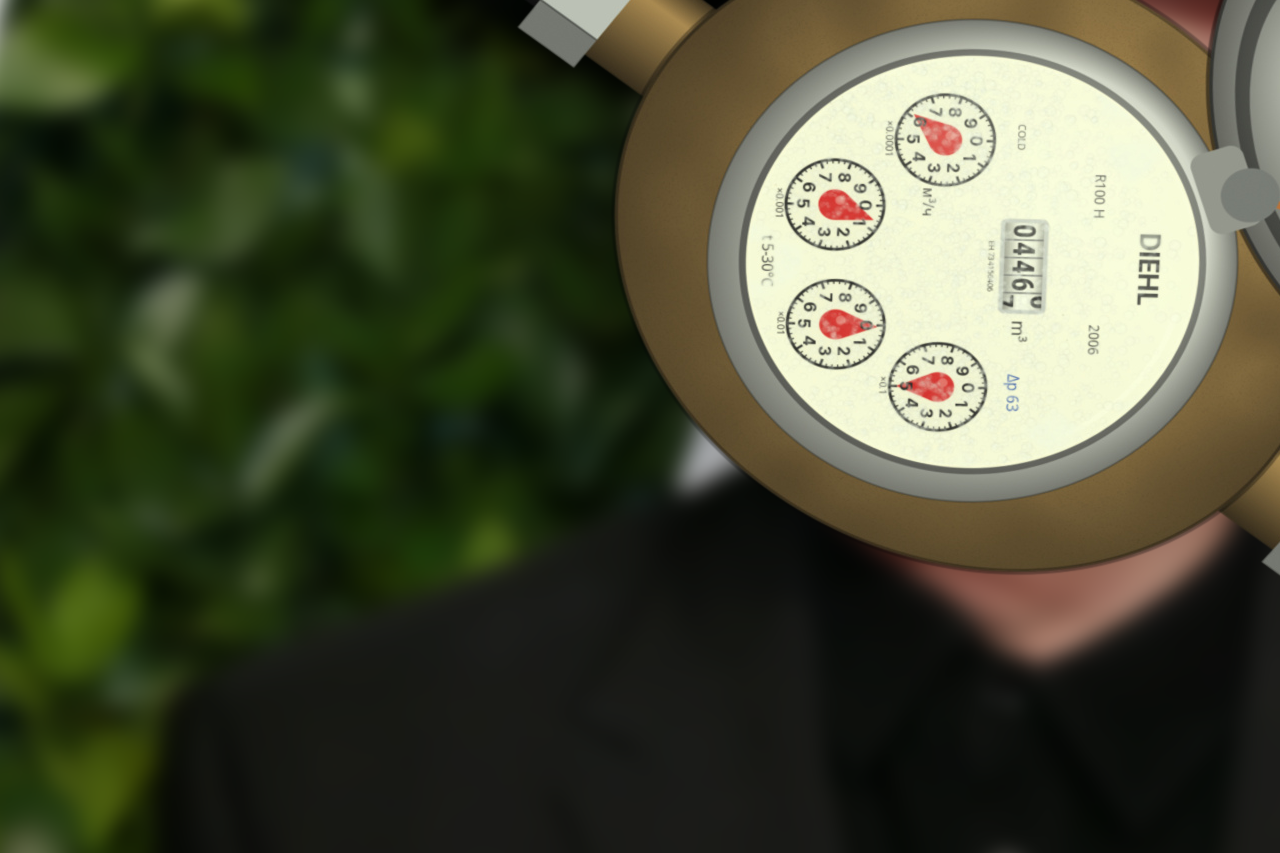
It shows 4466.5006 (m³)
